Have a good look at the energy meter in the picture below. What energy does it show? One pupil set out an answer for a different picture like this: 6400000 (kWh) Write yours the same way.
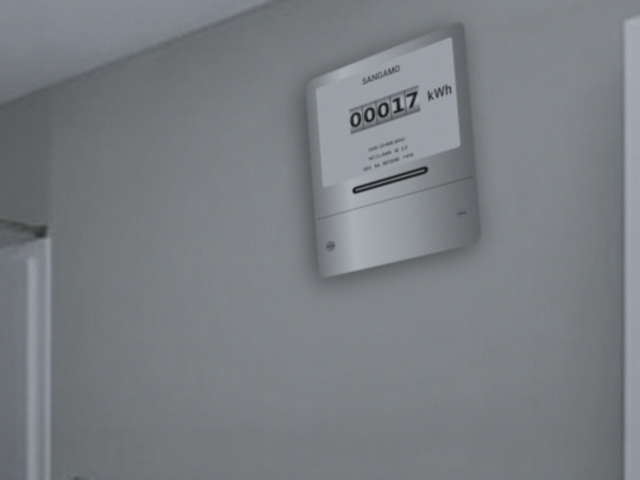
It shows 17 (kWh)
